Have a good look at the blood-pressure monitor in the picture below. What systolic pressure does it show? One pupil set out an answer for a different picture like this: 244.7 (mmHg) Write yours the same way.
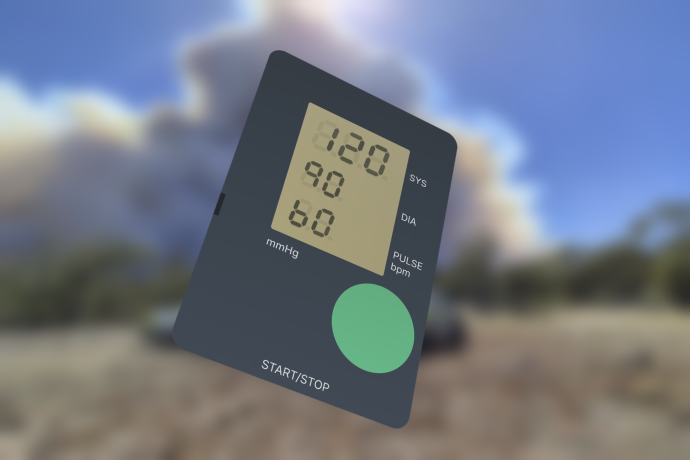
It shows 120 (mmHg)
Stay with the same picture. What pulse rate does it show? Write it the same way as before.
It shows 60 (bpm)
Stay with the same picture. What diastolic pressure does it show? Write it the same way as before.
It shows 90 (mmHg)
